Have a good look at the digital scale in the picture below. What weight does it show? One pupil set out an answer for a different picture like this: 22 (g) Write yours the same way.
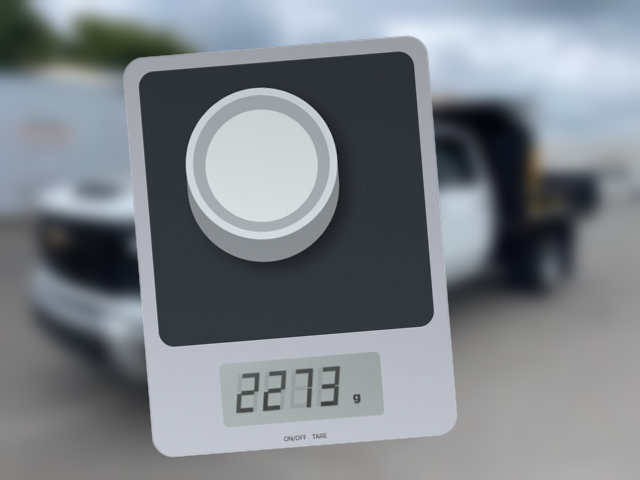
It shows 2273 (g)
